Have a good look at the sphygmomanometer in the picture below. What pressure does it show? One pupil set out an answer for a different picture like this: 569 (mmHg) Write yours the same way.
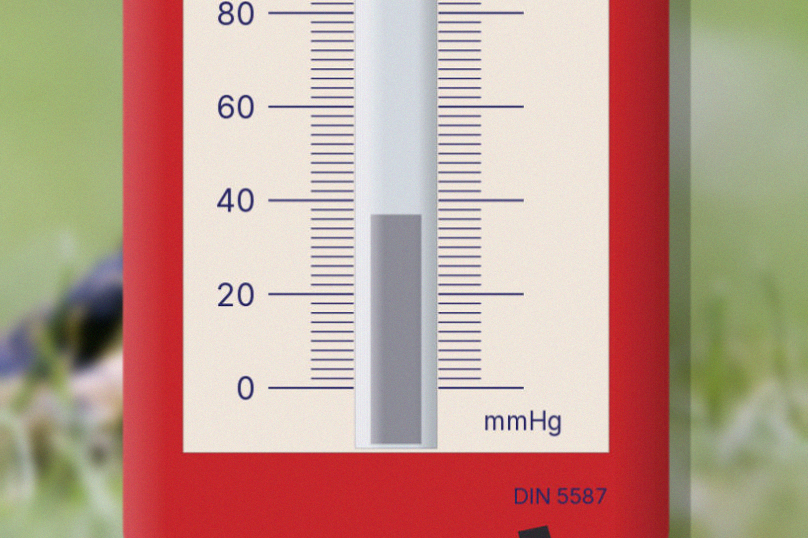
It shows 37 (mmHg)
